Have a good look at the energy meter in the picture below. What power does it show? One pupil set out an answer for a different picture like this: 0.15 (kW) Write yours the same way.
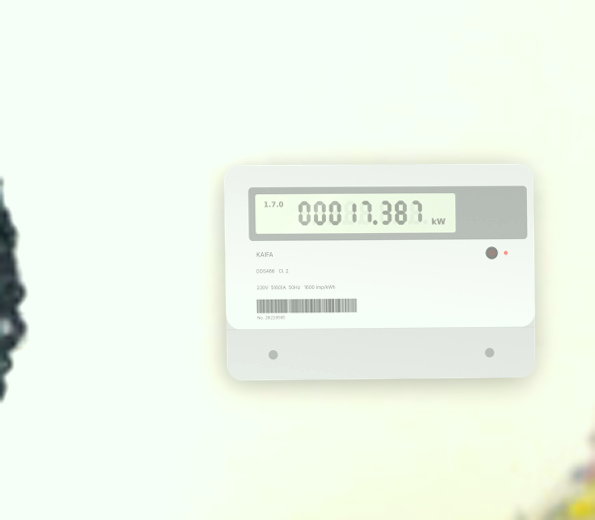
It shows 17.387 (kW)
